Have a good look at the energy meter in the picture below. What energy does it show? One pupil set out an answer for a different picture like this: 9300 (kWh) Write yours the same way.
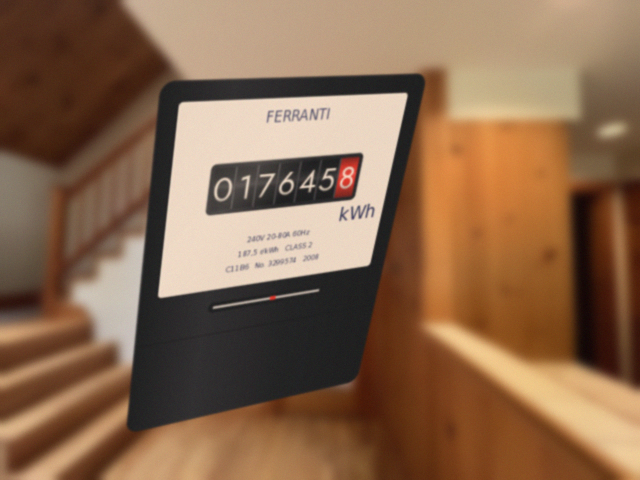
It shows 17645.8 (kWh)
